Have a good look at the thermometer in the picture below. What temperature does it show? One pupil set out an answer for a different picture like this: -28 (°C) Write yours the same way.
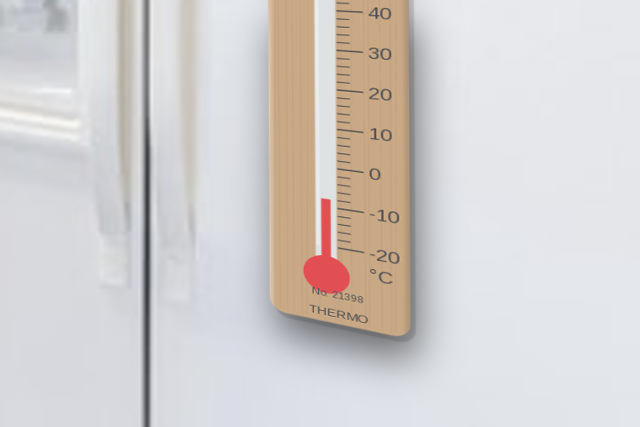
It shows -8 (°C)
